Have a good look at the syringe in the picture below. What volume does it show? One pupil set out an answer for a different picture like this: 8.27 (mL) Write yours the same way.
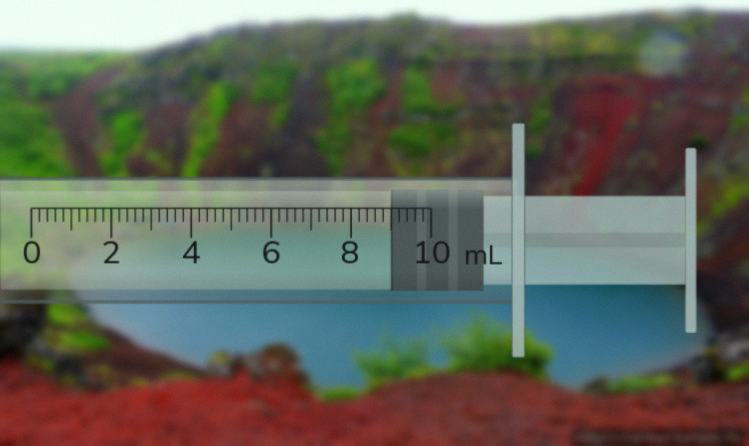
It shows 9 (mL)
